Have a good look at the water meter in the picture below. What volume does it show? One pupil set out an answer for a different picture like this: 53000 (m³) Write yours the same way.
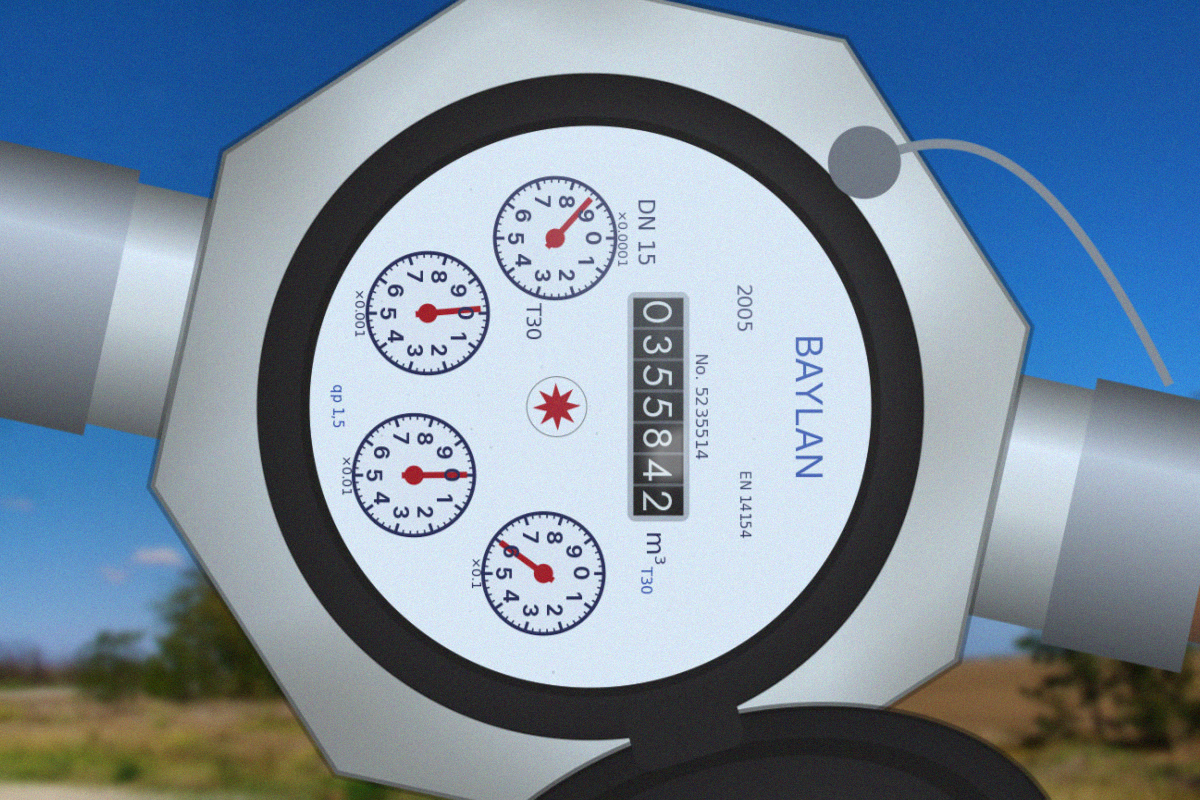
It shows 355842.5998 (m³)
